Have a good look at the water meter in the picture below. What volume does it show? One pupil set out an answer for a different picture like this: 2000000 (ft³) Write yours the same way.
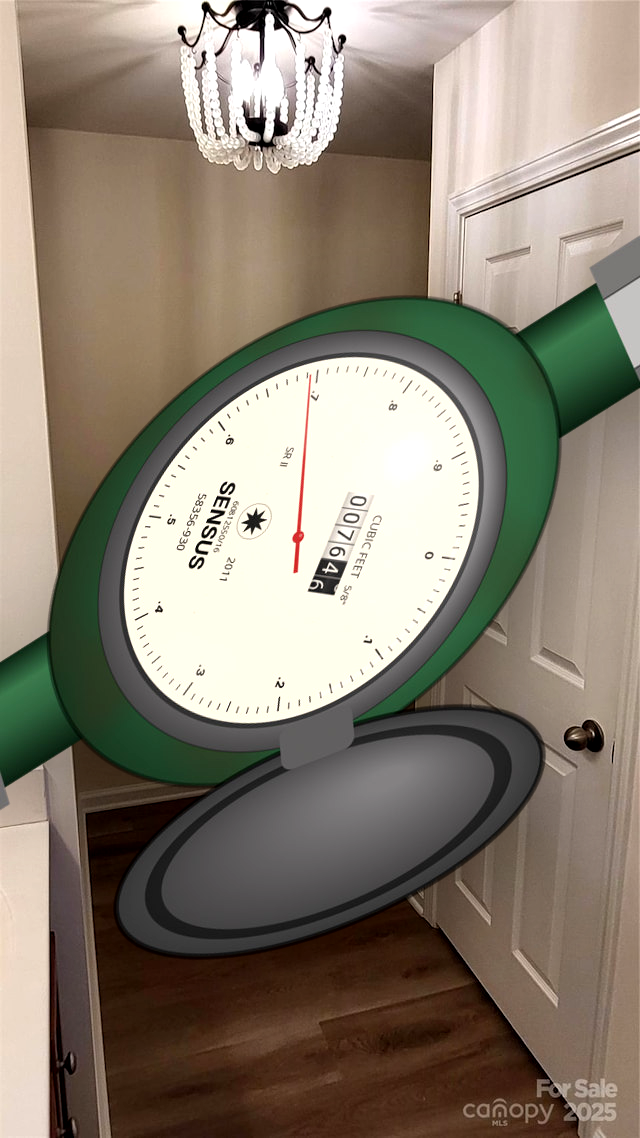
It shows 7645.69 (ft³)
